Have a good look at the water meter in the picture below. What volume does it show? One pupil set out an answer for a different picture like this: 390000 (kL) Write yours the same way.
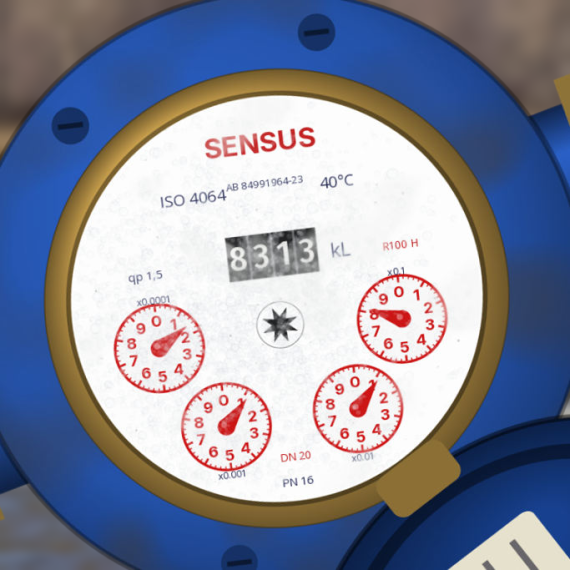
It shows 8313.8111 (kL)
